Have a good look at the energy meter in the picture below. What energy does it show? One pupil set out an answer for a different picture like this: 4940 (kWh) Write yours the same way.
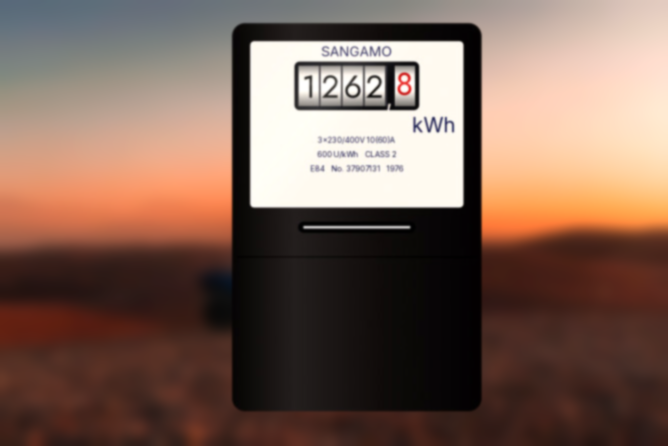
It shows 1262.8 (kWh)
